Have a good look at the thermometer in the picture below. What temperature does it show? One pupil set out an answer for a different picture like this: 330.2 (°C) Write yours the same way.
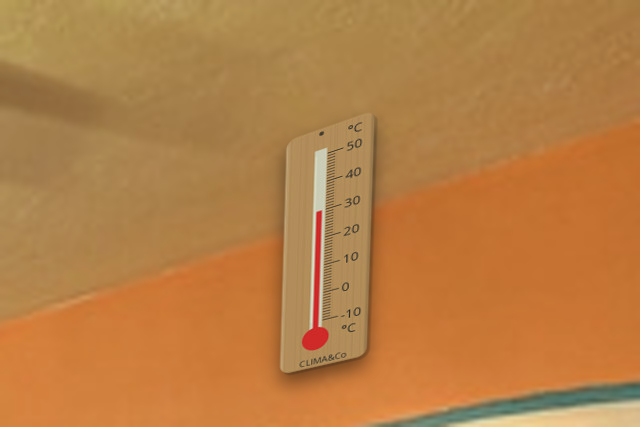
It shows 30 (°C)
